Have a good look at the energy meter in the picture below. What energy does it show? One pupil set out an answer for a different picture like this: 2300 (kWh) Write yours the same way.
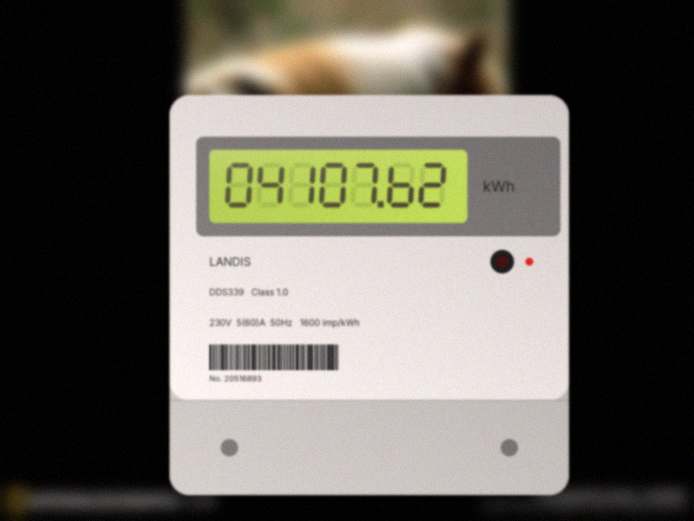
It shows 4107.62 (kWh)
